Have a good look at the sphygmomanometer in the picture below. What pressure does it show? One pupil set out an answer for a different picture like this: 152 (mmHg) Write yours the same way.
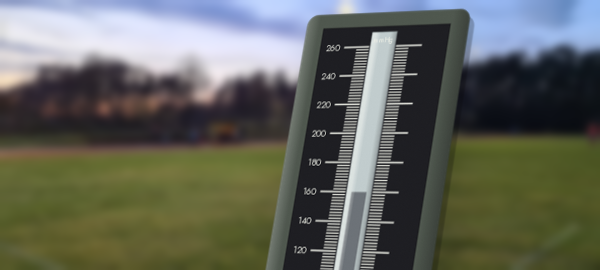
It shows 160 (mmHg)
